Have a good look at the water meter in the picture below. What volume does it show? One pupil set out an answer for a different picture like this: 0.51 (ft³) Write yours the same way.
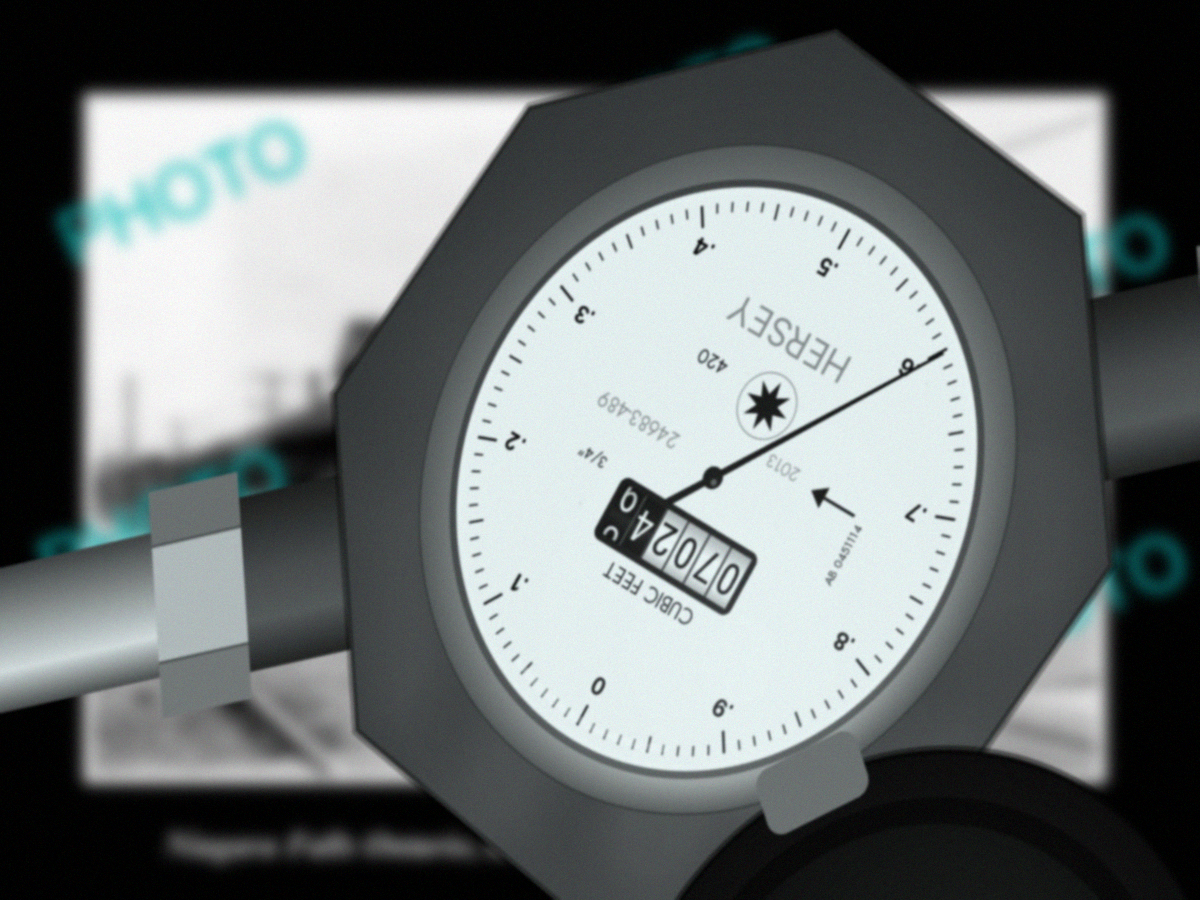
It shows 70248.60 (ft³)
